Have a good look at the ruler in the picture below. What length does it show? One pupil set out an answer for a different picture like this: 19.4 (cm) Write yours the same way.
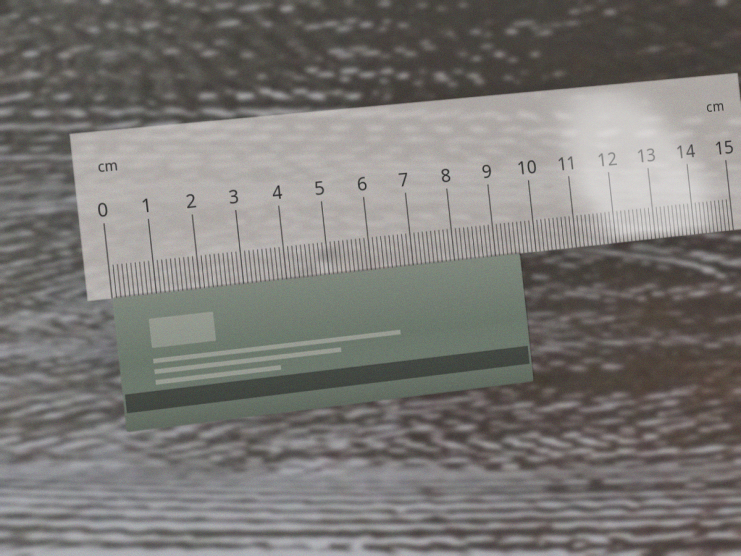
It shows 9.6 (cm)
